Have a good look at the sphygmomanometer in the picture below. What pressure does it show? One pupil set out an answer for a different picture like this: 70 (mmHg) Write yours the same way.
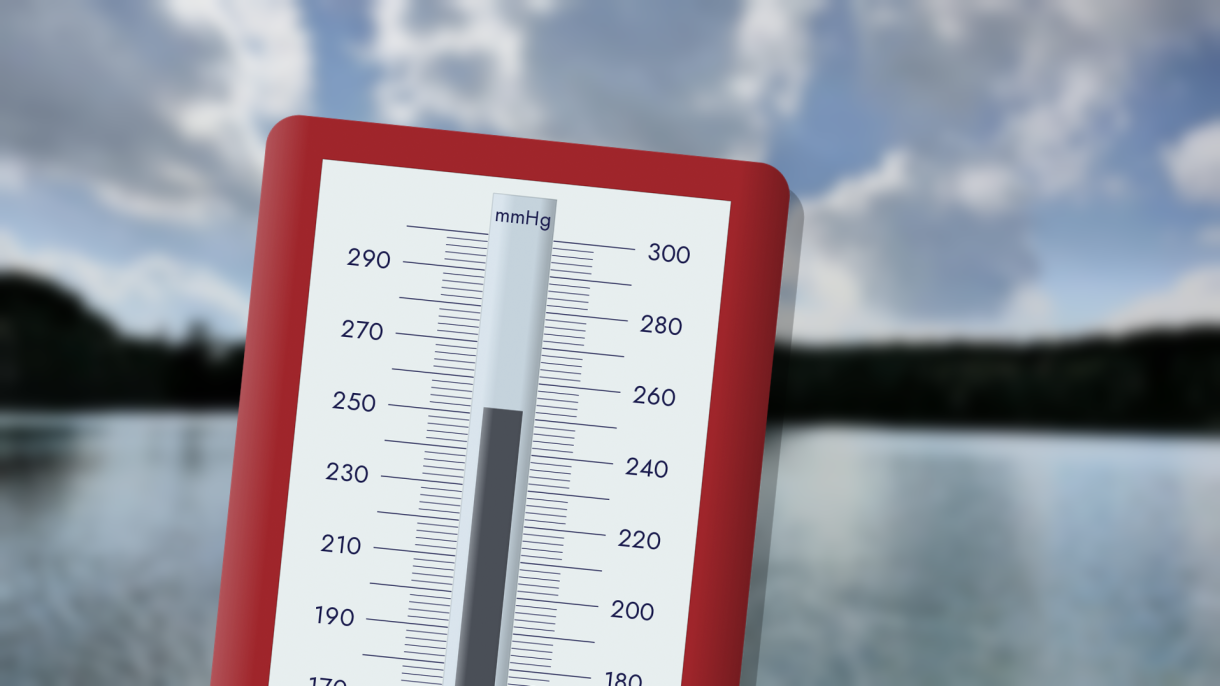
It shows 252 (mmHg)
